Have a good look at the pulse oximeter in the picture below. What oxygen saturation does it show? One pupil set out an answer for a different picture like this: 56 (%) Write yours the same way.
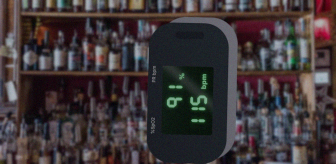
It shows 91 (%)
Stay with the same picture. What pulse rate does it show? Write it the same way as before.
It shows 115 (bpm)
